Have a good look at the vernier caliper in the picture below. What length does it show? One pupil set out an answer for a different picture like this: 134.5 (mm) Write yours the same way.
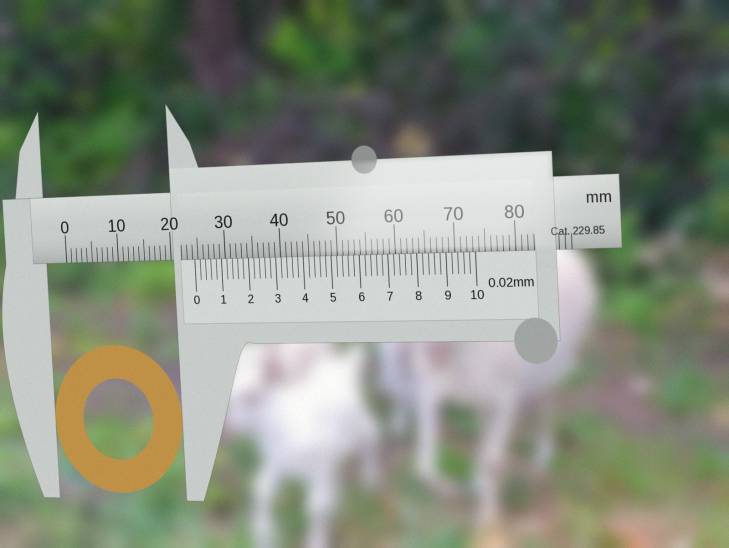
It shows 24.4 (mm)
